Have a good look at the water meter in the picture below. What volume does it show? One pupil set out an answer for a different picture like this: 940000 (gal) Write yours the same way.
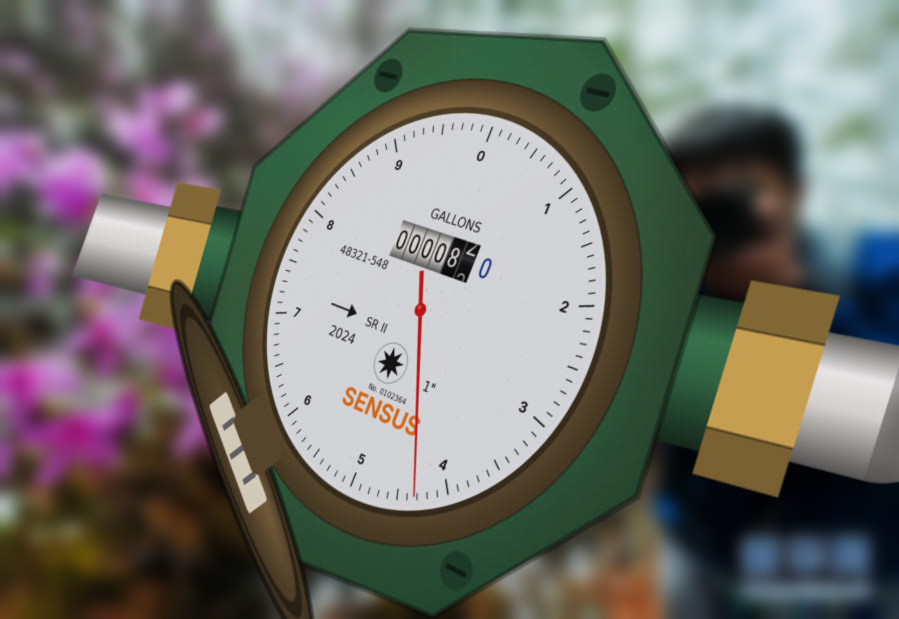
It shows 824.3 (gal)
